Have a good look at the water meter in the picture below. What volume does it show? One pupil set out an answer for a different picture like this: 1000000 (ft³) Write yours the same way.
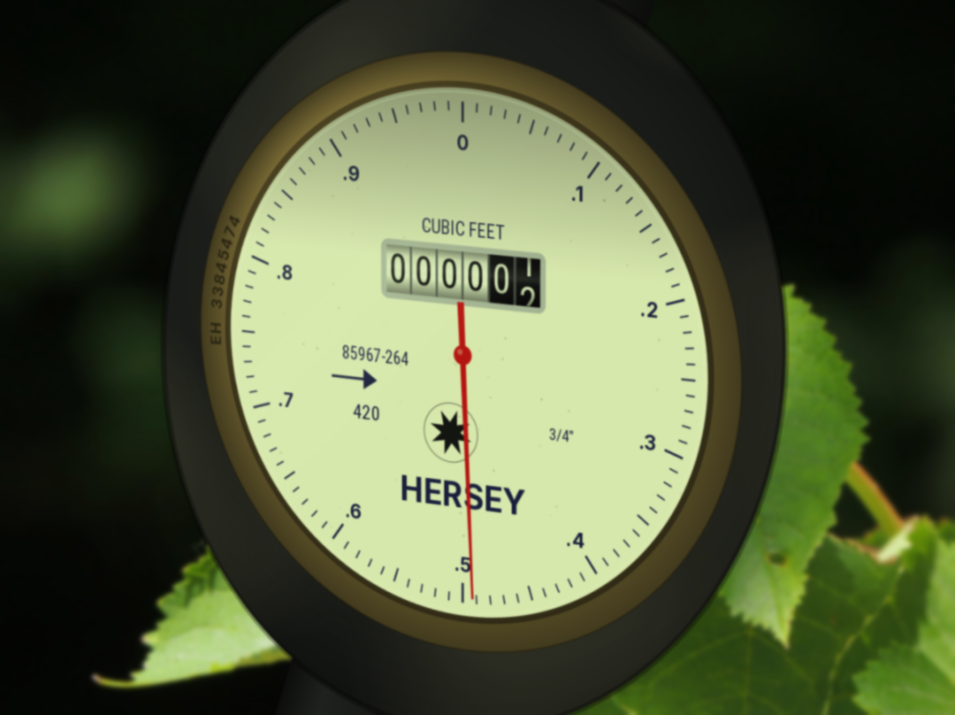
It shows 1.49 (ft³)
